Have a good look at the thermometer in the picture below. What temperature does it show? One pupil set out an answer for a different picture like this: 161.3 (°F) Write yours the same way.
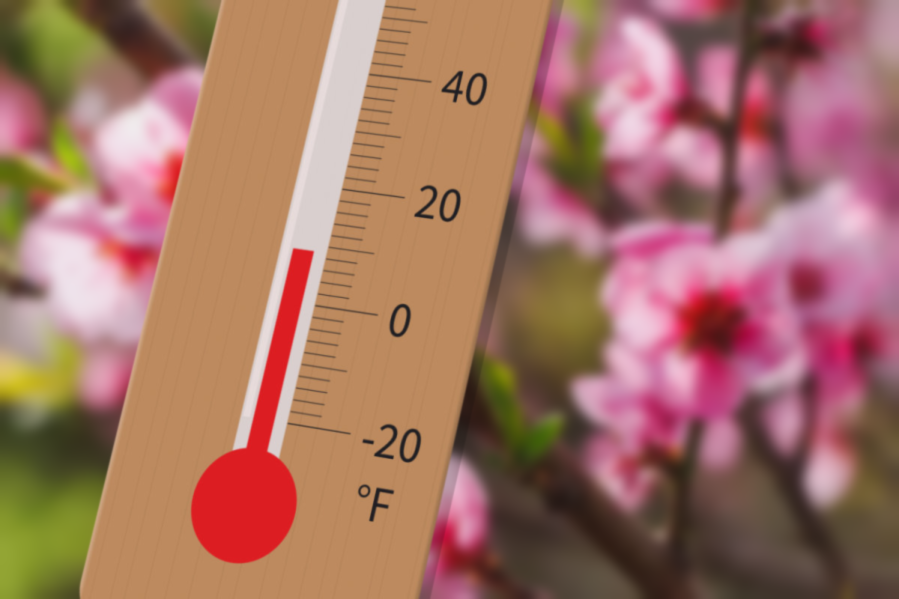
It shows 9 (°F)
